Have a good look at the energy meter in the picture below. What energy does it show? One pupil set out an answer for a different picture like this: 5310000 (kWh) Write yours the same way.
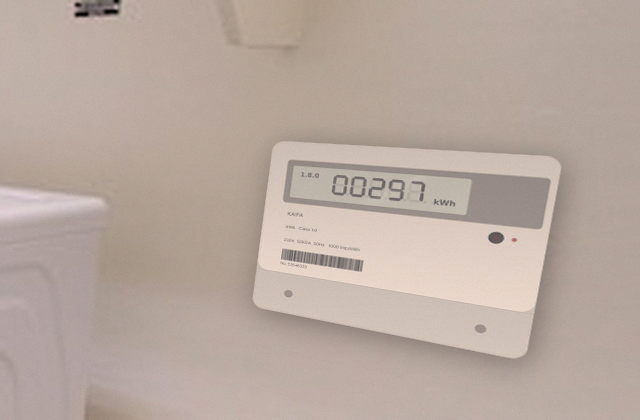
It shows 297 (kWh)
